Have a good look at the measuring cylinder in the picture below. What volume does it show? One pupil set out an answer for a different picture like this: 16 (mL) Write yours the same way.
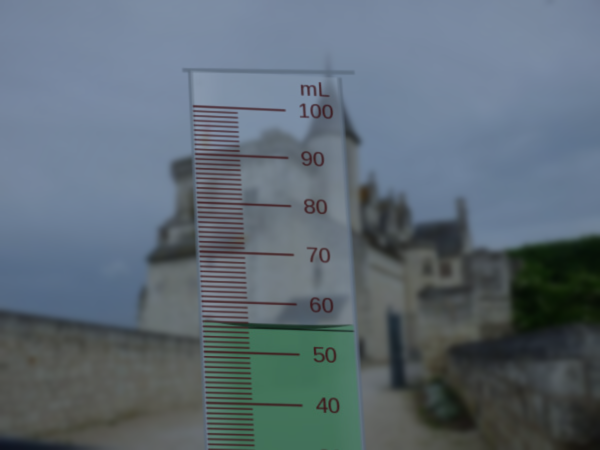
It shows 55 (mL)
